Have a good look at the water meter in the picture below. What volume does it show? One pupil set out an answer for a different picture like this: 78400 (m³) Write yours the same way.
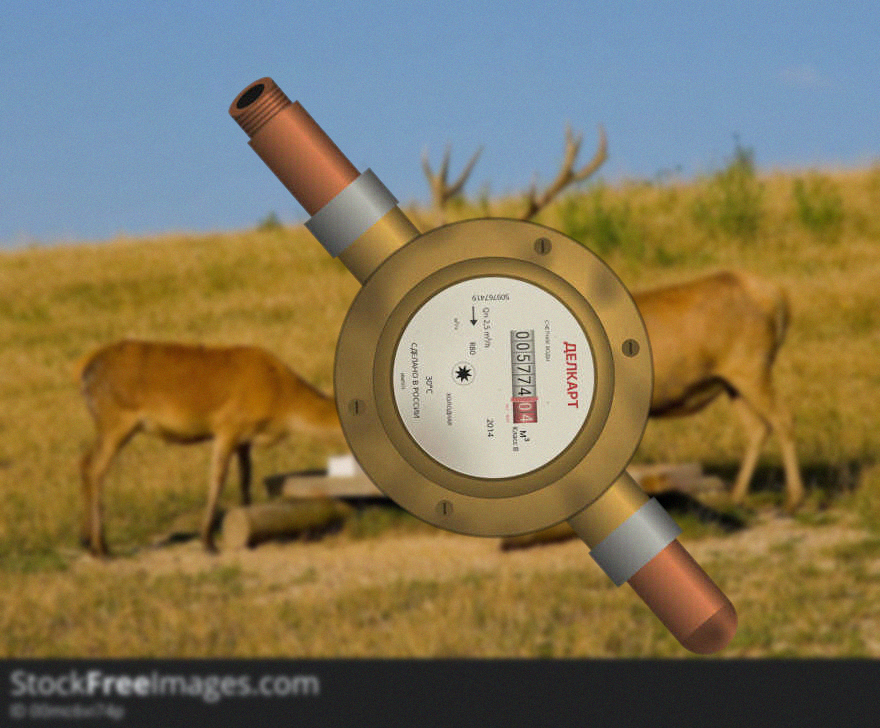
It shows 5774.04 (m³)
